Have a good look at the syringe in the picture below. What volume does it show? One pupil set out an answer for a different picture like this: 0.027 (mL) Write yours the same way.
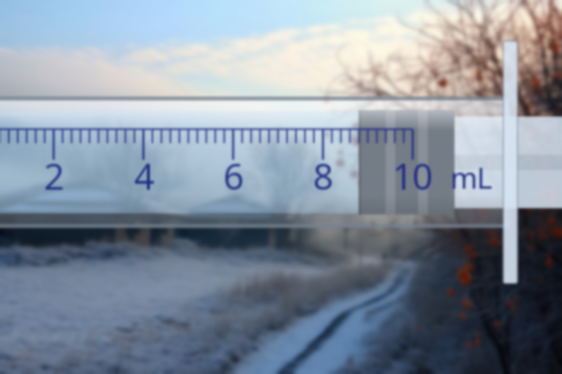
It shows 8.8 (mL)
